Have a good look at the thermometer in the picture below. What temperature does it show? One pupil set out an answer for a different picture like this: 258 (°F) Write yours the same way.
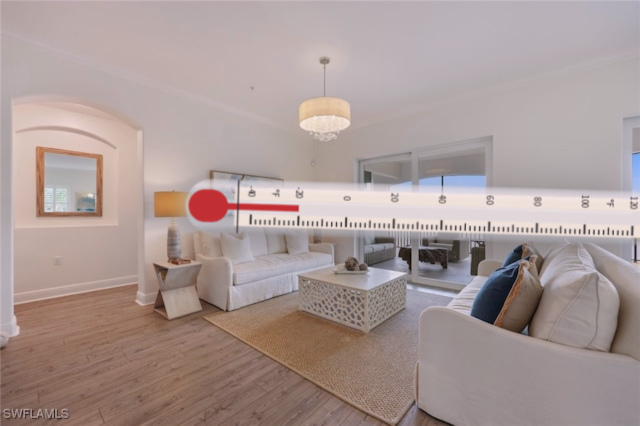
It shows -20 (°F)
